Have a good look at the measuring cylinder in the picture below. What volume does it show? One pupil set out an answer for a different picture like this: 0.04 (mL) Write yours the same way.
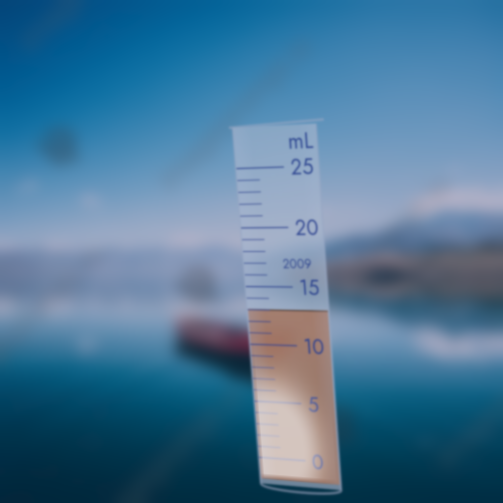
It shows 13 (mL)
